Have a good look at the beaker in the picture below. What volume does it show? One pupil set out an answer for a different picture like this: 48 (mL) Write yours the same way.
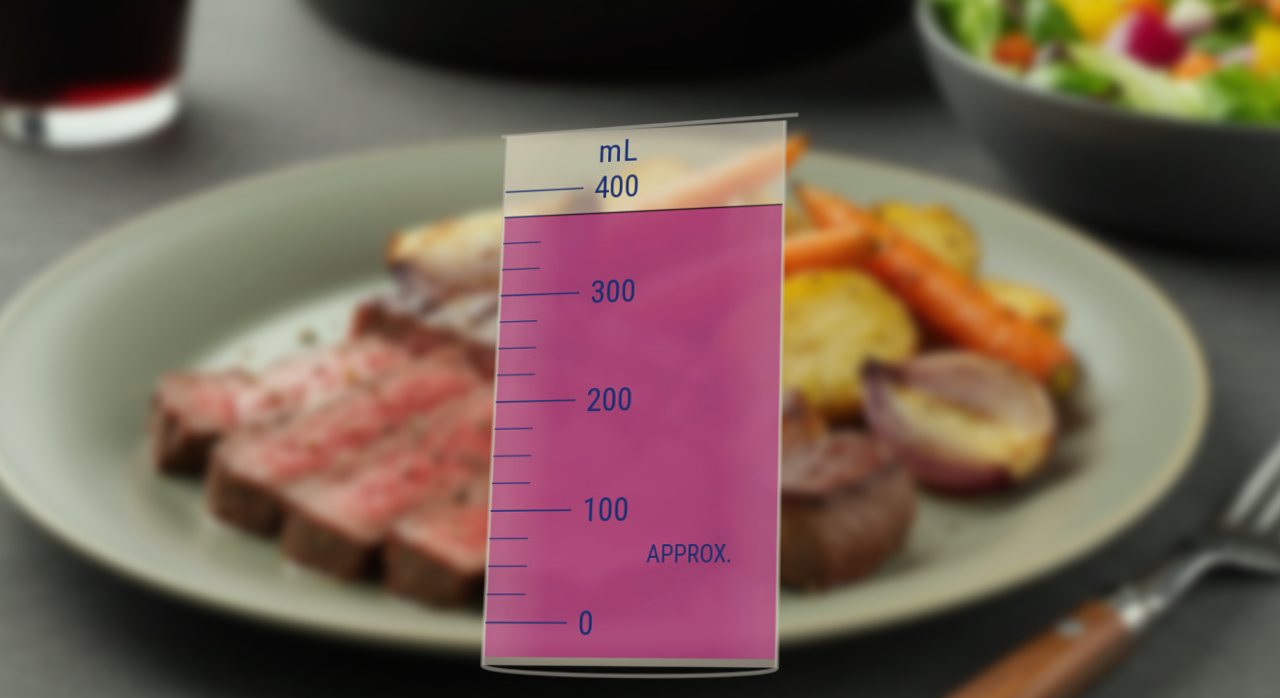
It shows 375 (mL)
